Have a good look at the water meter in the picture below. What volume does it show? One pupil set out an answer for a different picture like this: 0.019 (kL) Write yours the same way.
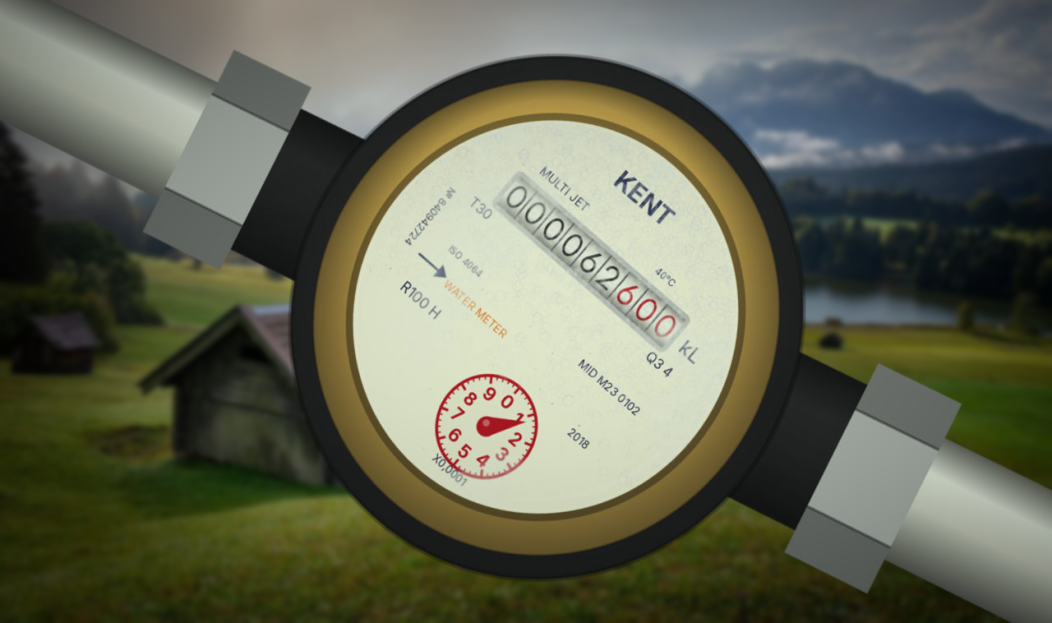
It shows 62.6001 (kL)
